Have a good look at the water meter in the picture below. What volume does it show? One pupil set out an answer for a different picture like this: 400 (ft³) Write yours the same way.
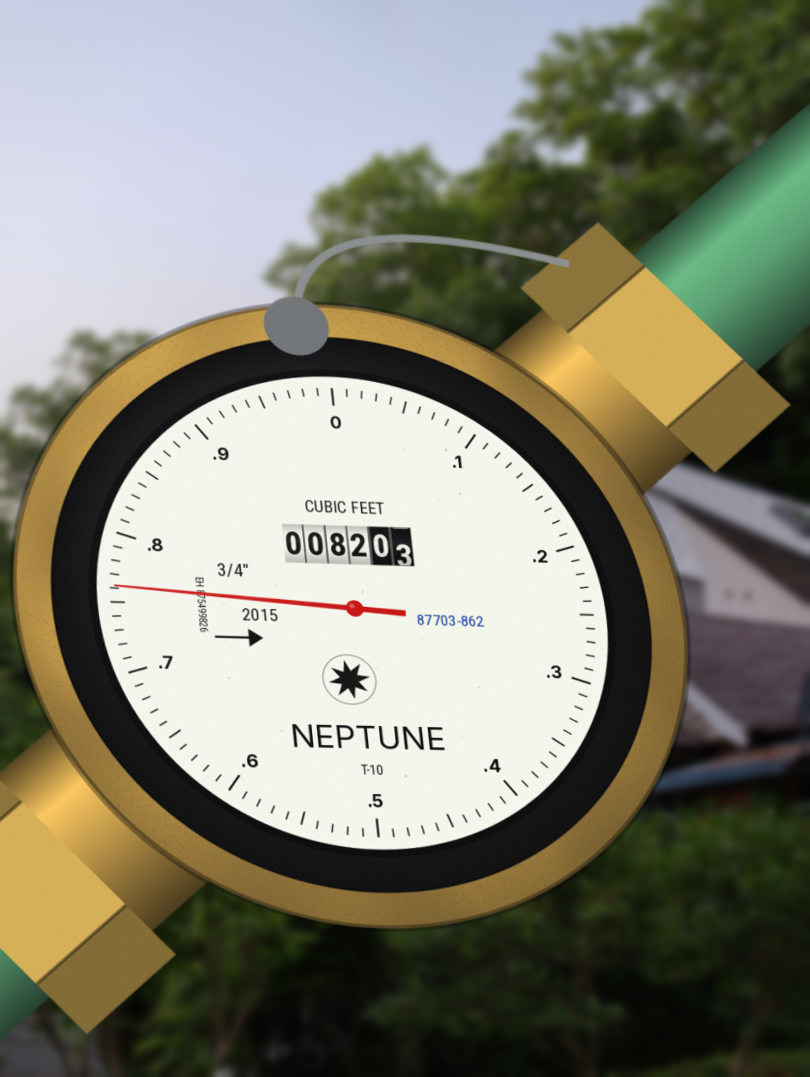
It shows 8202.76 (ft³)
